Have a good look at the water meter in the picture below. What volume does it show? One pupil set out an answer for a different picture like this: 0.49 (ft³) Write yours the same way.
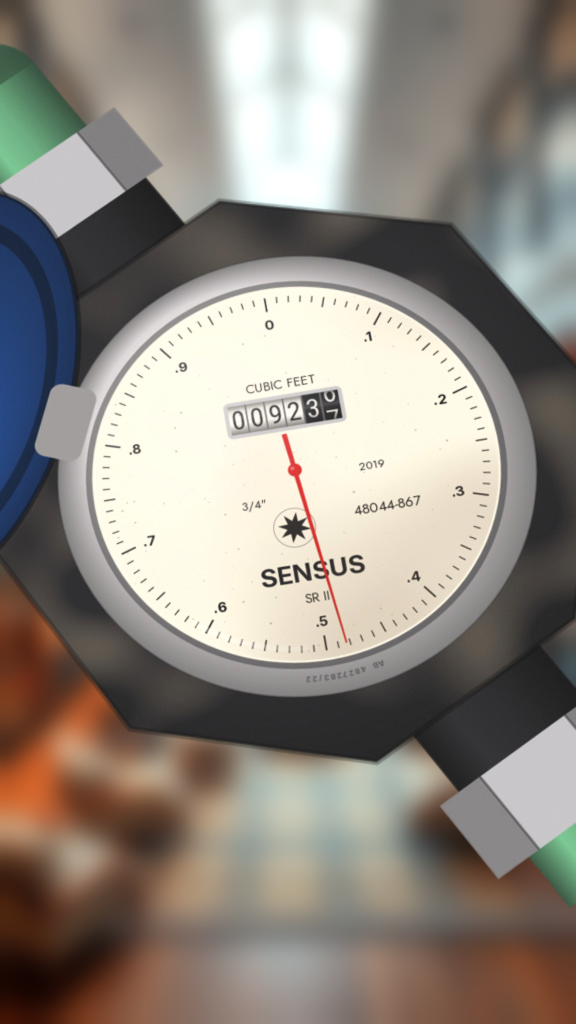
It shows 9236.48 (ft³)
